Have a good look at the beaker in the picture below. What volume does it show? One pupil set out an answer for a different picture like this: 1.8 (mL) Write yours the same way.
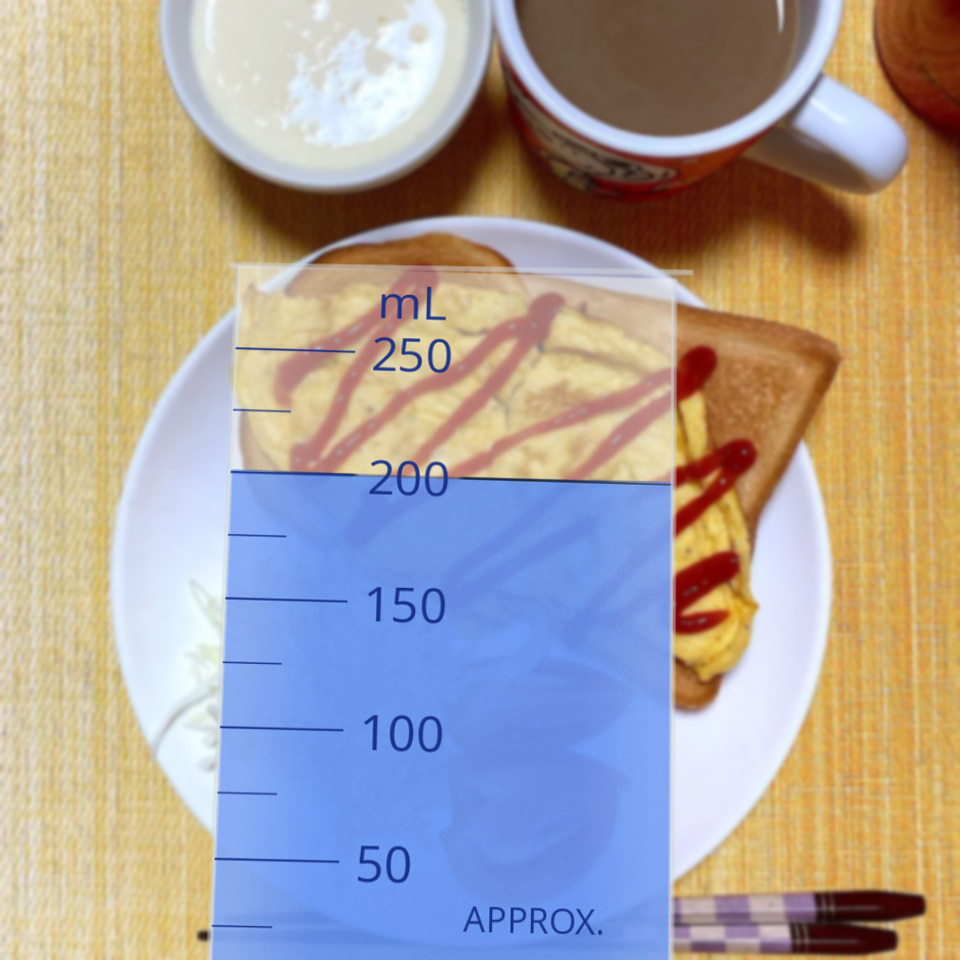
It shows 200 (mL)
